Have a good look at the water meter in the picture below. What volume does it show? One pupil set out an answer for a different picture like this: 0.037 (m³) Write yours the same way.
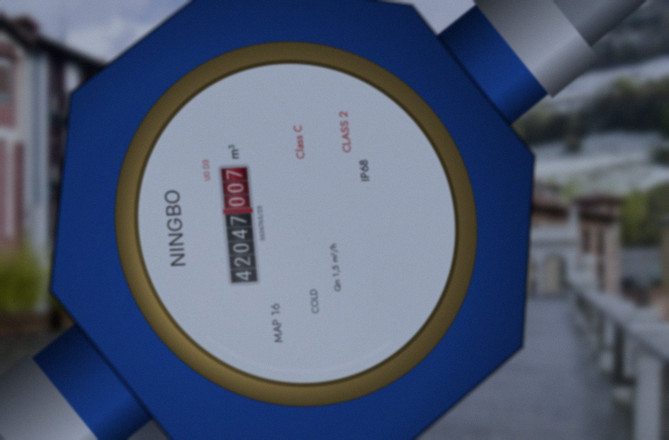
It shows 42047.007 (m³)
